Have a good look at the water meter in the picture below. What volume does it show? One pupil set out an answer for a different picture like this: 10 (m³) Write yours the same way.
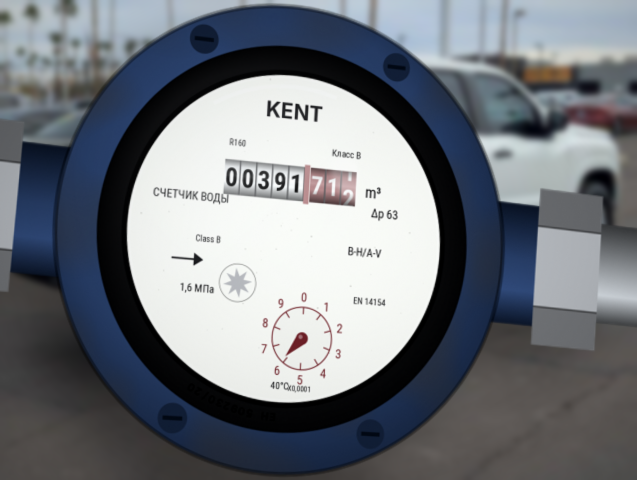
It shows 391.7116 (m³)
